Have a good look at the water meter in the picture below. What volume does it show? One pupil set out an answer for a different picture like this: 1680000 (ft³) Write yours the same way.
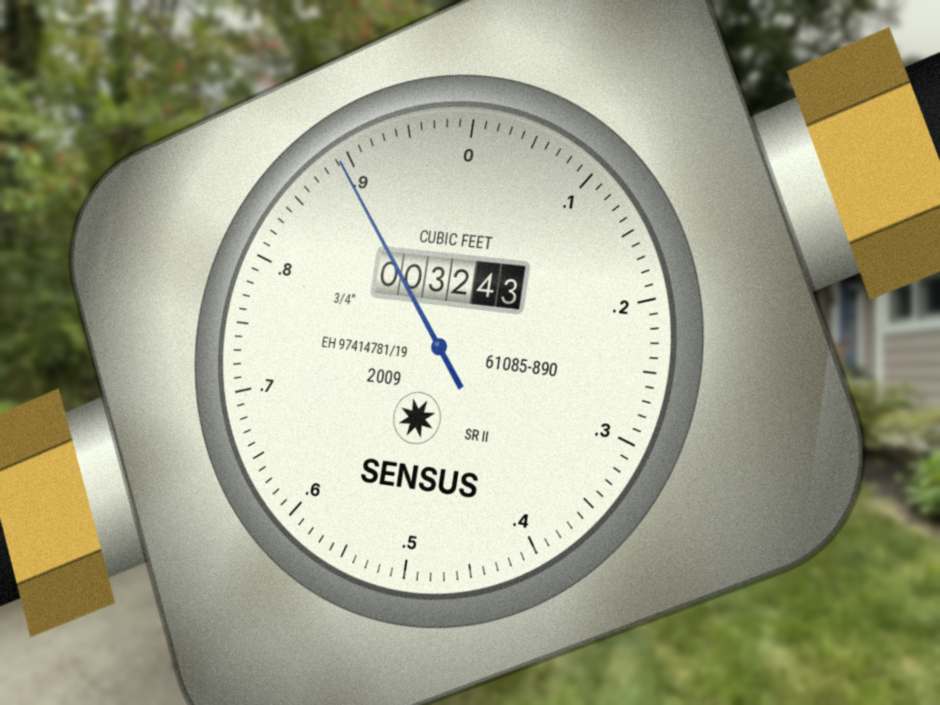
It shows 3242.89 (ft³)
